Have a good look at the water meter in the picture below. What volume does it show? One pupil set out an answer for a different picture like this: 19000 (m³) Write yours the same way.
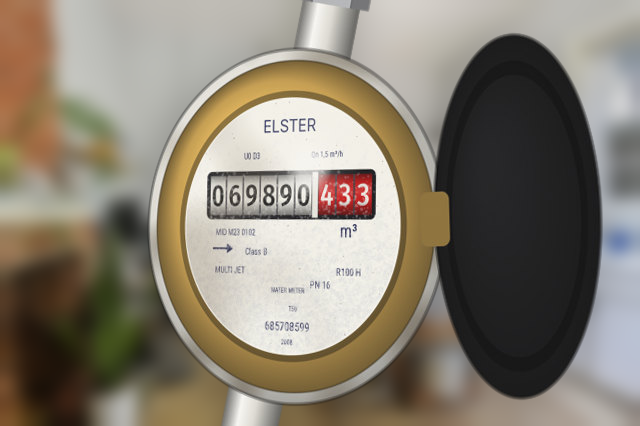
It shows 69890.433 (m³)
